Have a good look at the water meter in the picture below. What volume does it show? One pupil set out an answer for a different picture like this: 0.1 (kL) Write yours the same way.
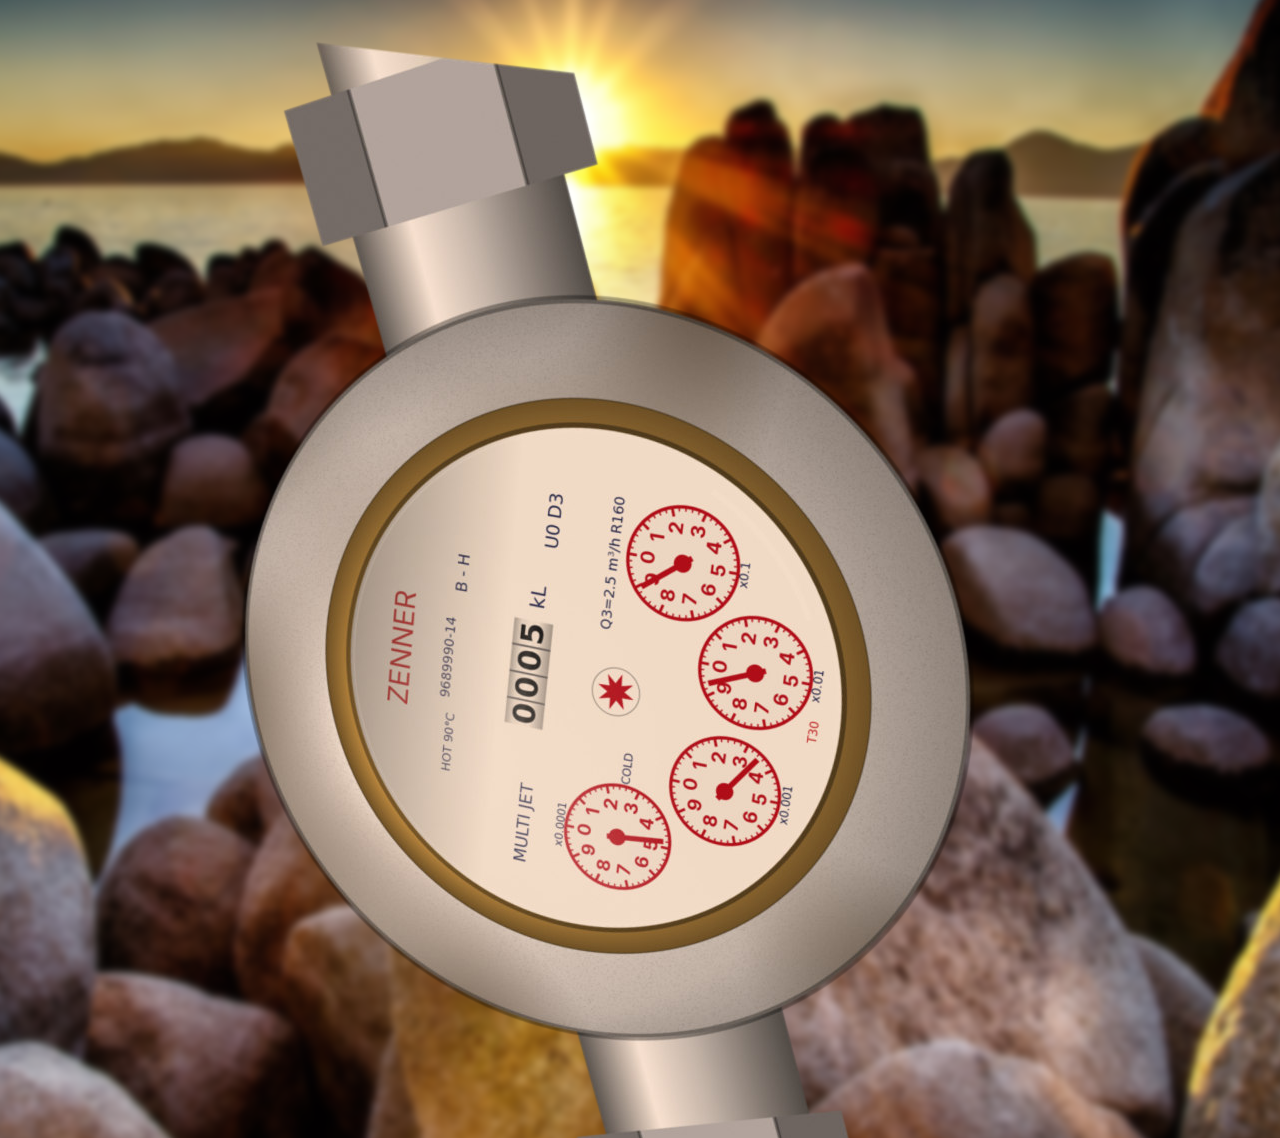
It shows 5.8934 (kL)
